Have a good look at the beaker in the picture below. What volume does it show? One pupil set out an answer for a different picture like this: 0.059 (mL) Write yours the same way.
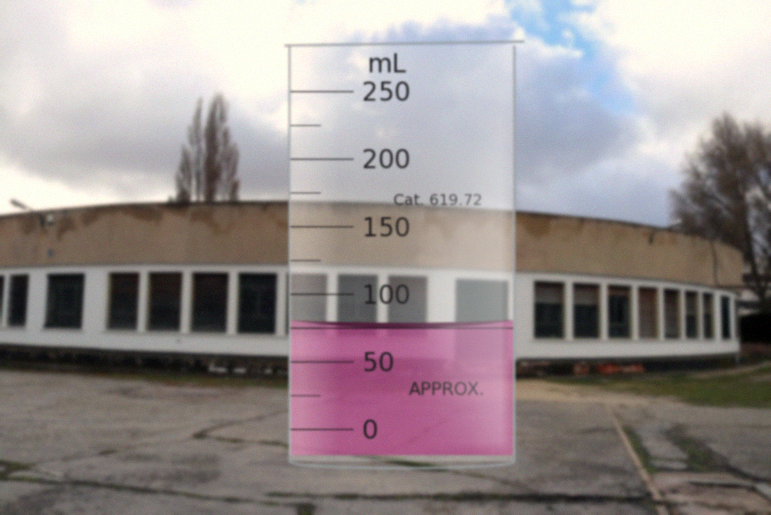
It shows 75 (mL)
